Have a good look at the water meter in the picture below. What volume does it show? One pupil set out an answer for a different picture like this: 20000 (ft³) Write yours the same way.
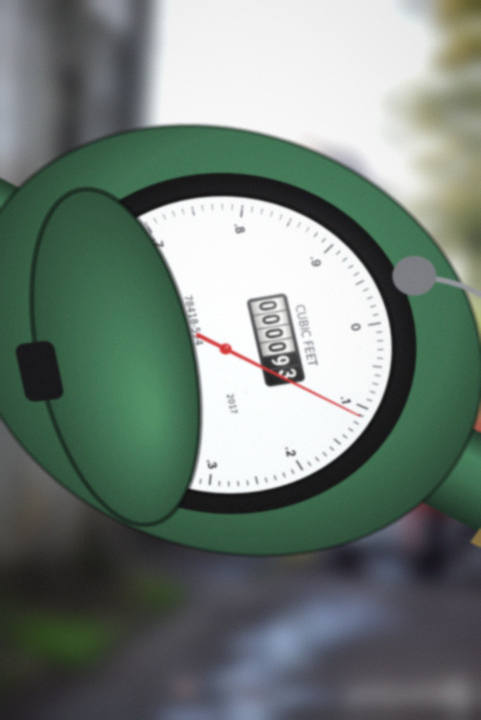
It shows 93.11 (ft³)
